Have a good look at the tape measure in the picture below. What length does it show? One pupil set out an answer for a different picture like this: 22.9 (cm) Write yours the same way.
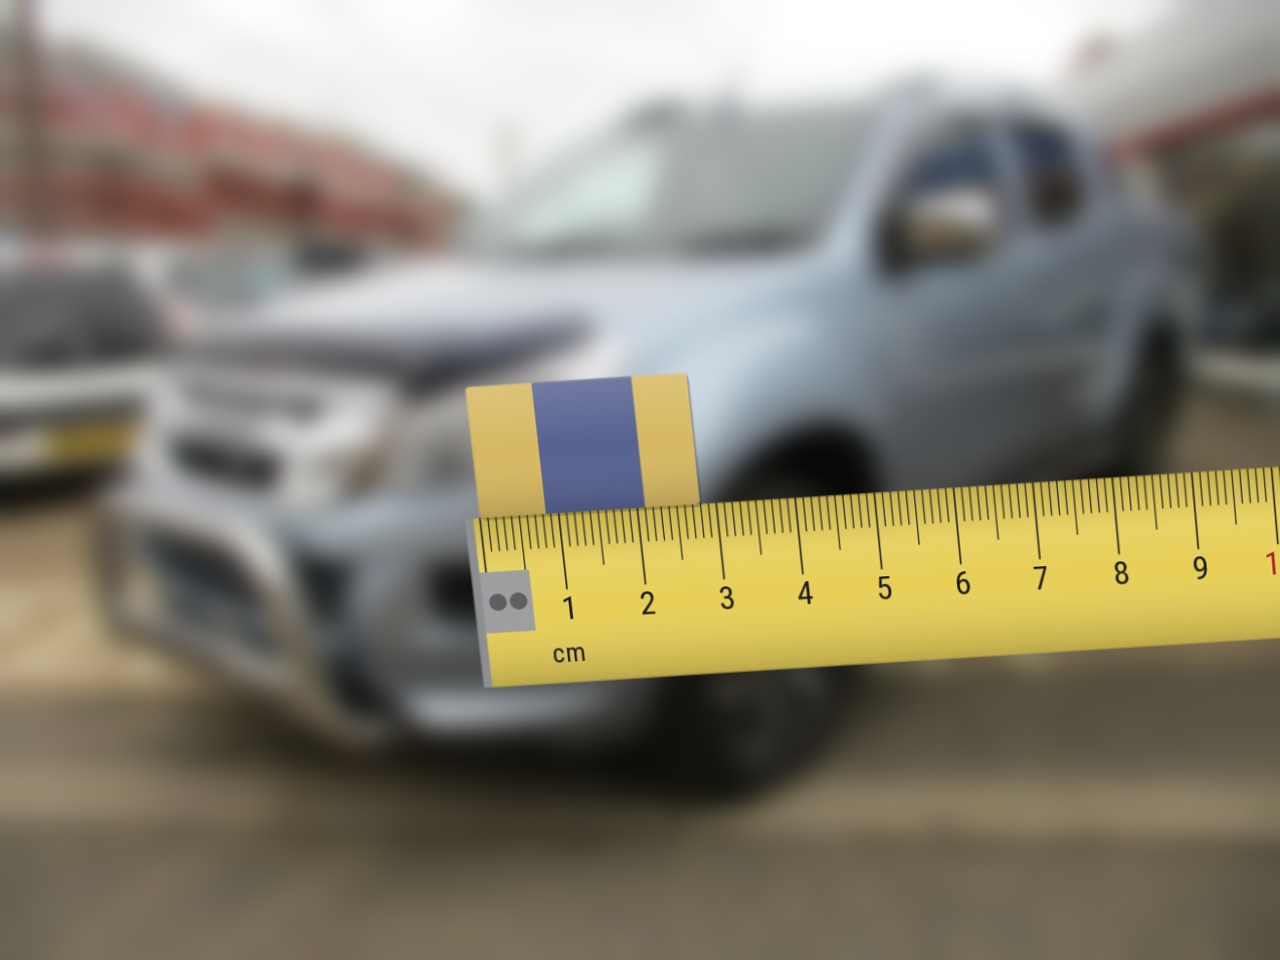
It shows 2.8 (cm)
